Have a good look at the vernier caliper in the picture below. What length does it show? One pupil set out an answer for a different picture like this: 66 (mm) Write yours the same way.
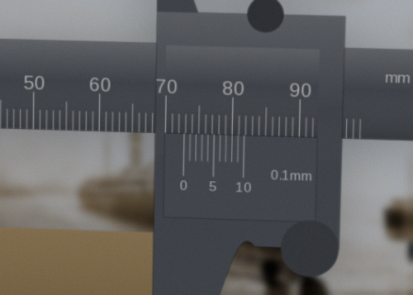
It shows 72.8 (mm)
